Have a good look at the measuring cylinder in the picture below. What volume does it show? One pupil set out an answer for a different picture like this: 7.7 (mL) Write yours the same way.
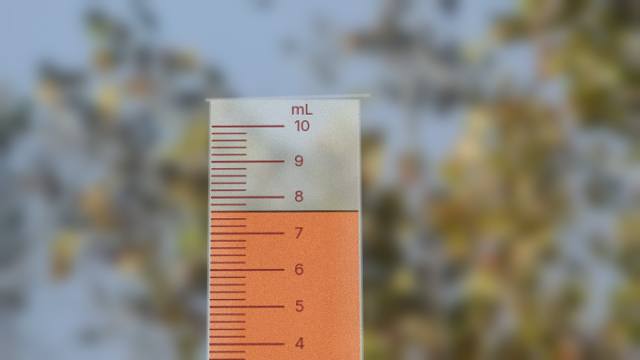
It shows 7.6 (mL)
